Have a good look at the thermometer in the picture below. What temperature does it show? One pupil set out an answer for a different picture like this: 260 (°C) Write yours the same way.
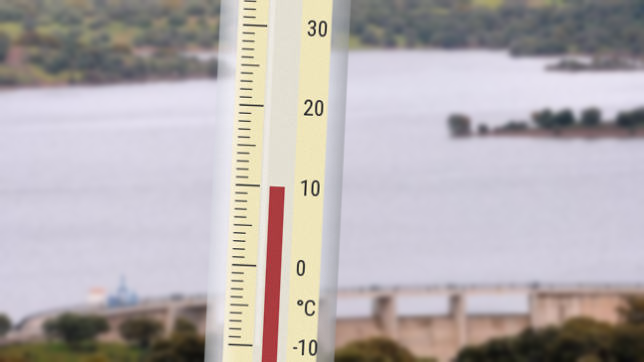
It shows 10 (°C)
